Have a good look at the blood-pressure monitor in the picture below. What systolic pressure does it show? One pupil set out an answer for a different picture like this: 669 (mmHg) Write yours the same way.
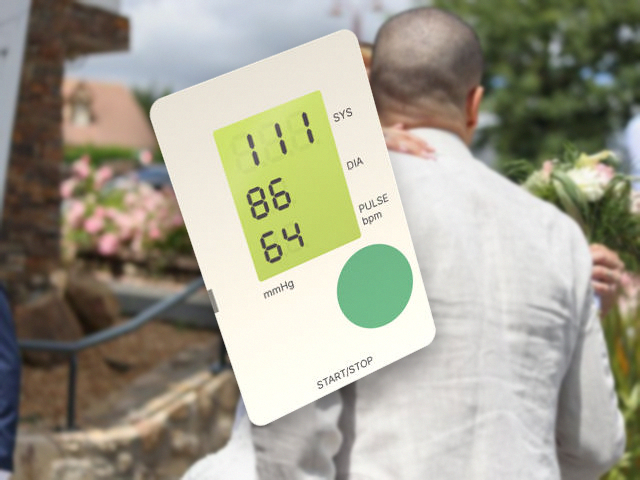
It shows 111 (mmHg)
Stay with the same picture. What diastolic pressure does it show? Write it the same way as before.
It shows 86 (mmHg)
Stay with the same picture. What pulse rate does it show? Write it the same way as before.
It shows 64 (bpm)
